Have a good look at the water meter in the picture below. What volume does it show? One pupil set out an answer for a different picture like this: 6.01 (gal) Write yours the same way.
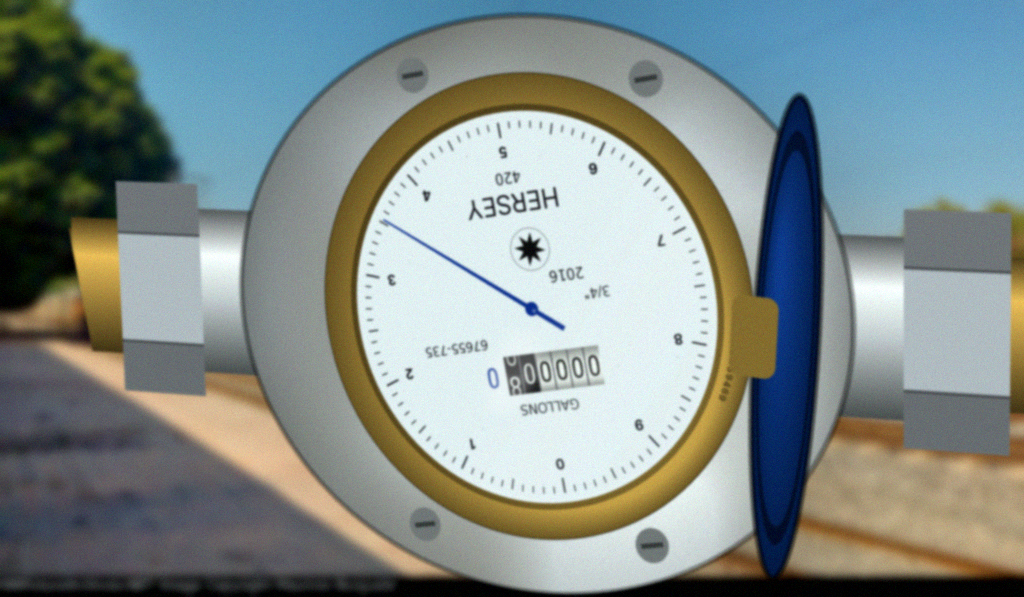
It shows 83.5 (gal)
